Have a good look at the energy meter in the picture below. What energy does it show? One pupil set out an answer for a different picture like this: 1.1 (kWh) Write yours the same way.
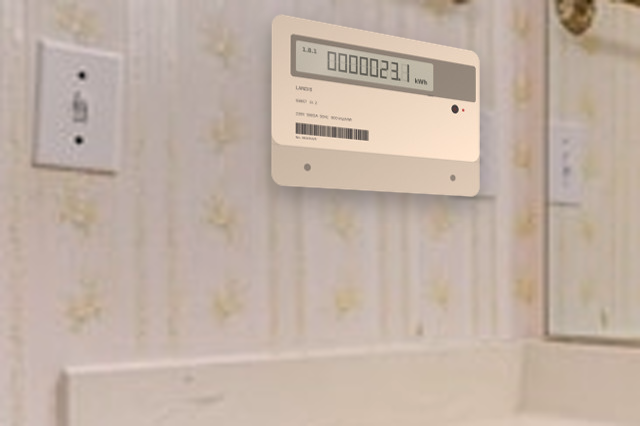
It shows 23.1 (kWh)
